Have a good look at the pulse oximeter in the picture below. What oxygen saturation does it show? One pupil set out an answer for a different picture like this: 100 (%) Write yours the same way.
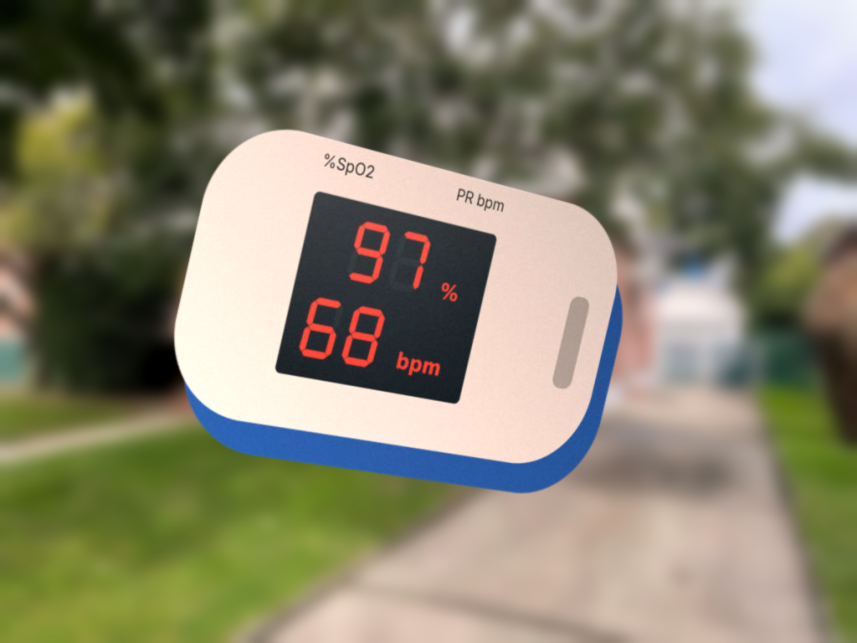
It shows 97 (%)
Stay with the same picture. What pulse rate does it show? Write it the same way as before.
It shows 68 (bpm)
